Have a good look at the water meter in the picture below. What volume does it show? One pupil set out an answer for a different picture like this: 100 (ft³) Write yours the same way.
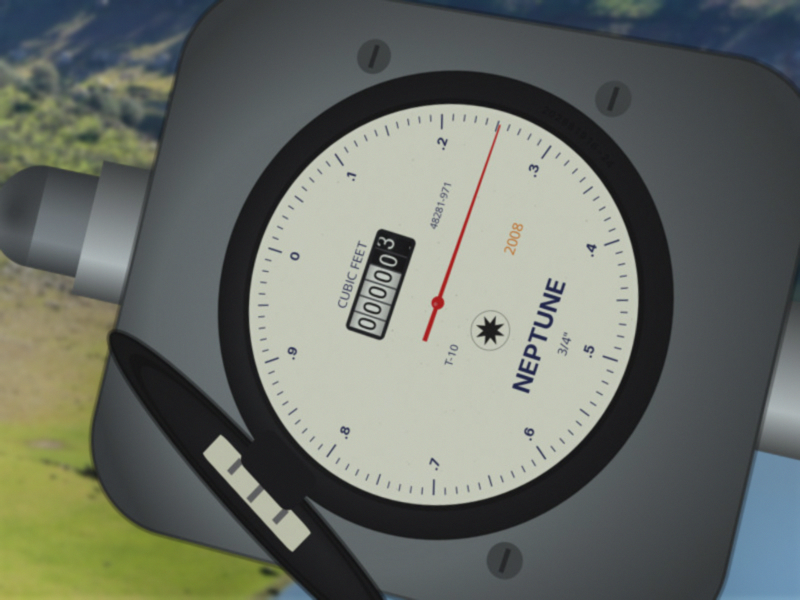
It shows 3.25 (ft³)
